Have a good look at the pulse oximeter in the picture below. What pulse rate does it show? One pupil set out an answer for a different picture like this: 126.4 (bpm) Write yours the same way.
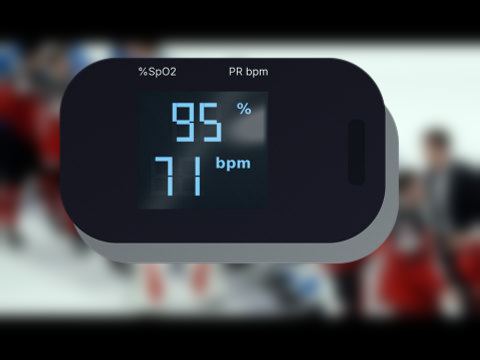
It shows 71 (bpm)
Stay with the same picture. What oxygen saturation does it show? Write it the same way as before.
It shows 95 (%)
